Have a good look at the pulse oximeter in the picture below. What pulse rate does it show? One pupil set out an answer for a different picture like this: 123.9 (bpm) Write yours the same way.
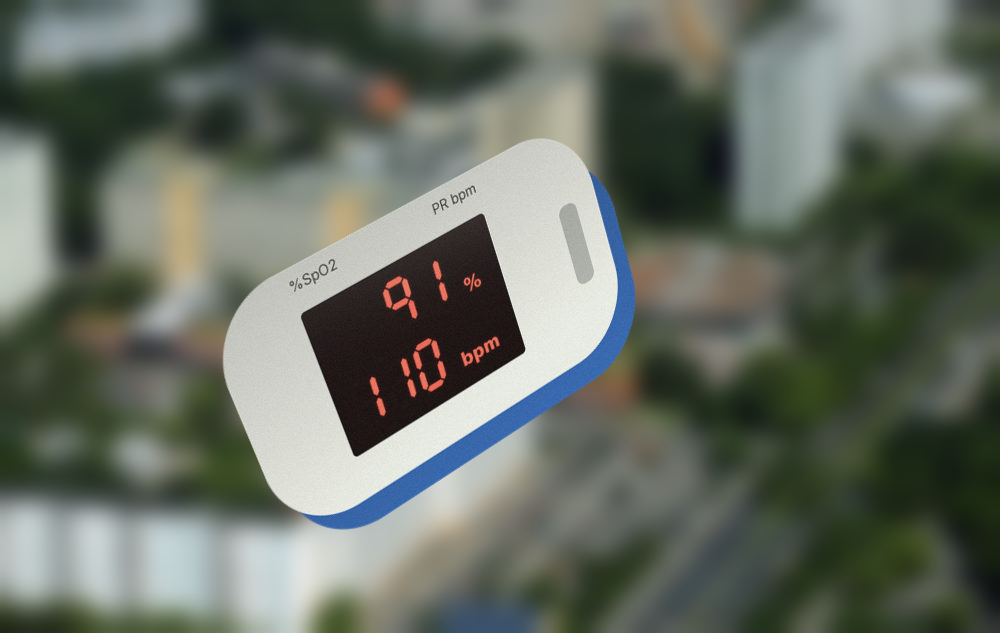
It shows 110 (bpm)
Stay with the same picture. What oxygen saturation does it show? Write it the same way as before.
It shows 91 (%)
